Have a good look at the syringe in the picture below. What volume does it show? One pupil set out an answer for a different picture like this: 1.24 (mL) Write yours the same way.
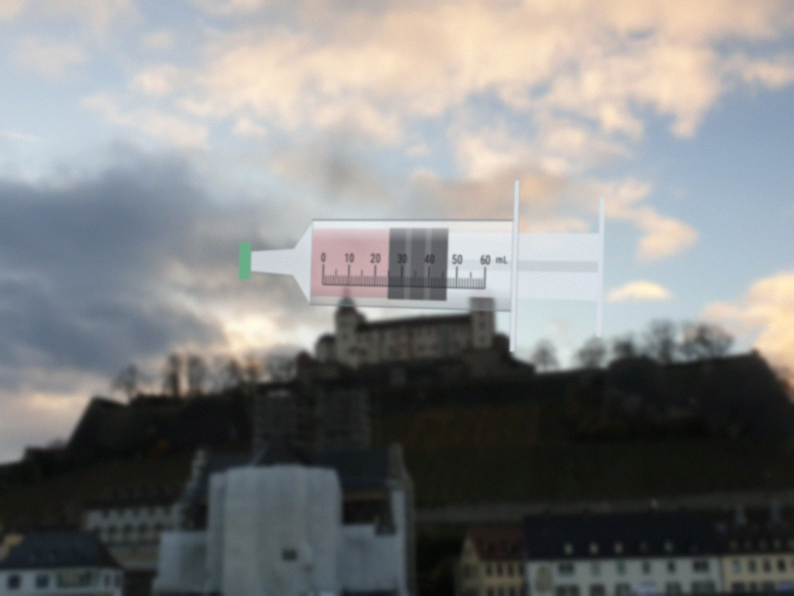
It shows 25 (mL)
